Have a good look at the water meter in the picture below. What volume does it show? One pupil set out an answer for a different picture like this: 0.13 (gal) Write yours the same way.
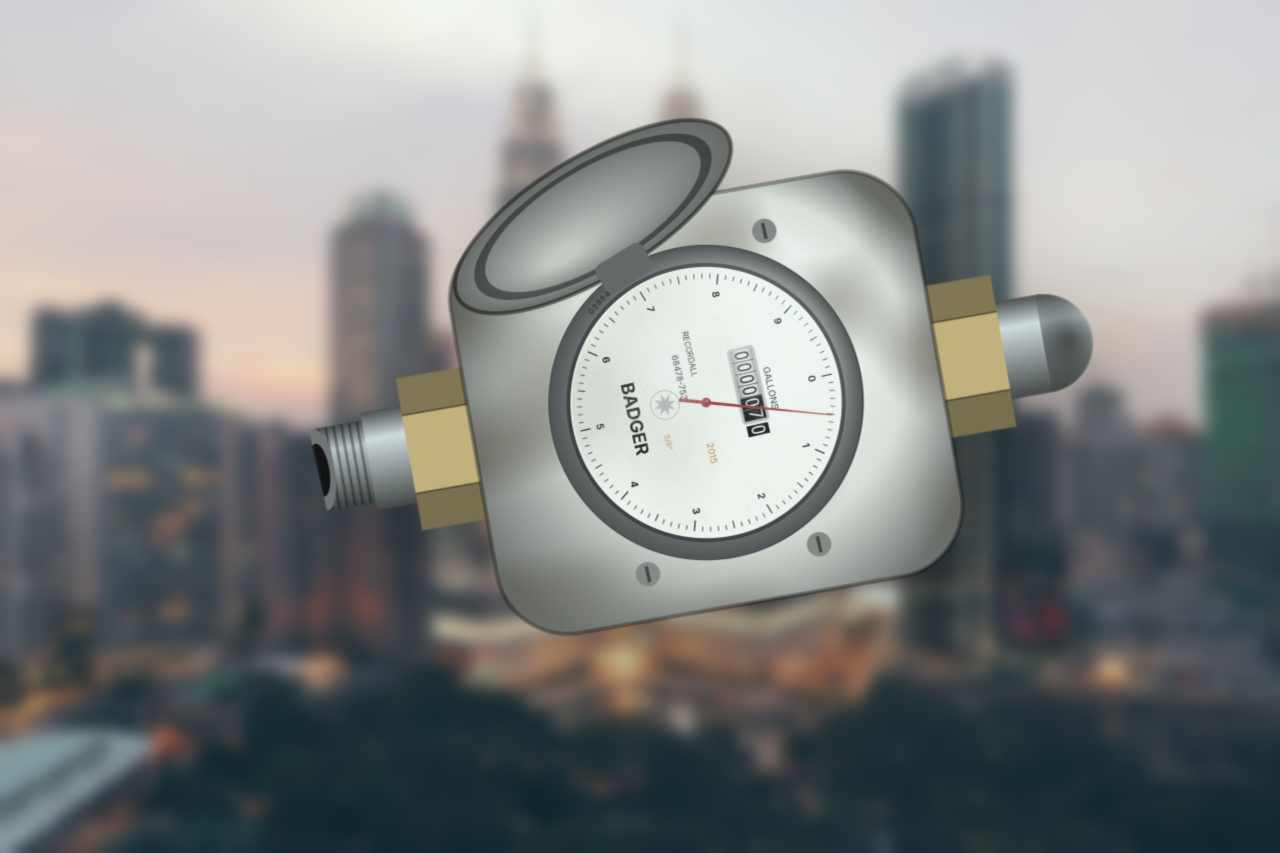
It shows 70.5 (gal)
